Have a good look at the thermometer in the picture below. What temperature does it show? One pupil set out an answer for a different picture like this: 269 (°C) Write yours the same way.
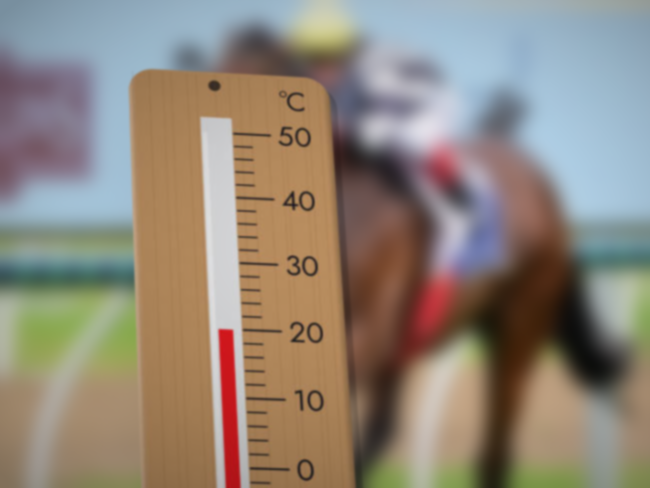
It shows 20 (°C)
